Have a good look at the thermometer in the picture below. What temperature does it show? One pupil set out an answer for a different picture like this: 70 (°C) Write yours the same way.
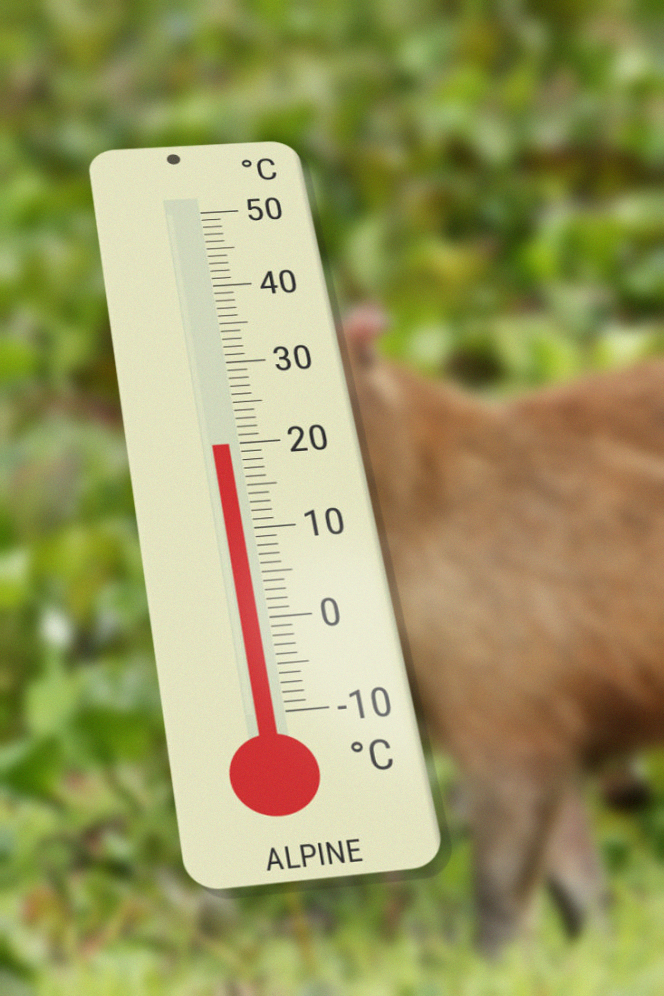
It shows 20 (°C)
